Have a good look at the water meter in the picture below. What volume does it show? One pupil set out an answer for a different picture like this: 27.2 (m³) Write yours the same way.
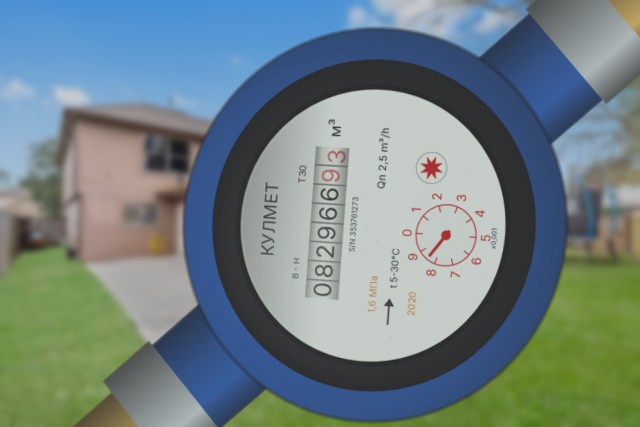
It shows 82966.928 (m³)
